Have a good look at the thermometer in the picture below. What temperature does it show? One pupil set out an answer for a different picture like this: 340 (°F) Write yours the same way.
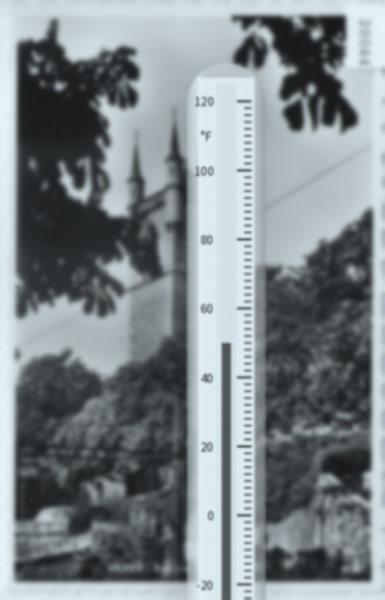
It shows 50 (°F)
